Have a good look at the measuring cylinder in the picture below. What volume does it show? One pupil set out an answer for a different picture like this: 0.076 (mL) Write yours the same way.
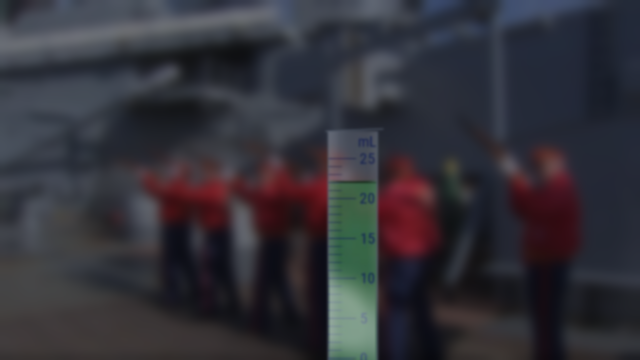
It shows 22 (mL)
